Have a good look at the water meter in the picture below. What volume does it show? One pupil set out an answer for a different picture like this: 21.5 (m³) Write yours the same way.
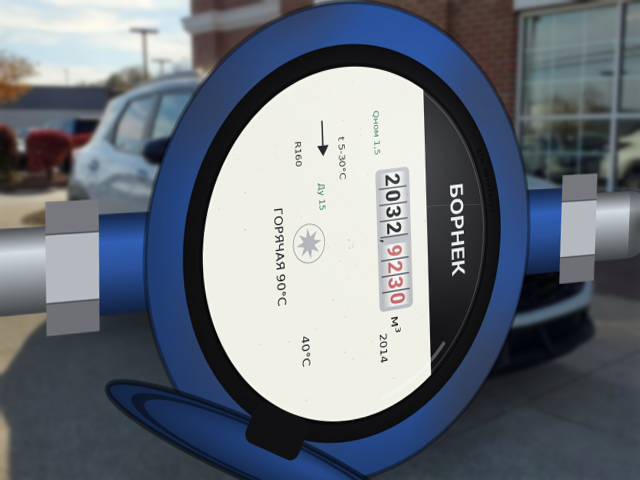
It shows 2032.9230 (m³)
